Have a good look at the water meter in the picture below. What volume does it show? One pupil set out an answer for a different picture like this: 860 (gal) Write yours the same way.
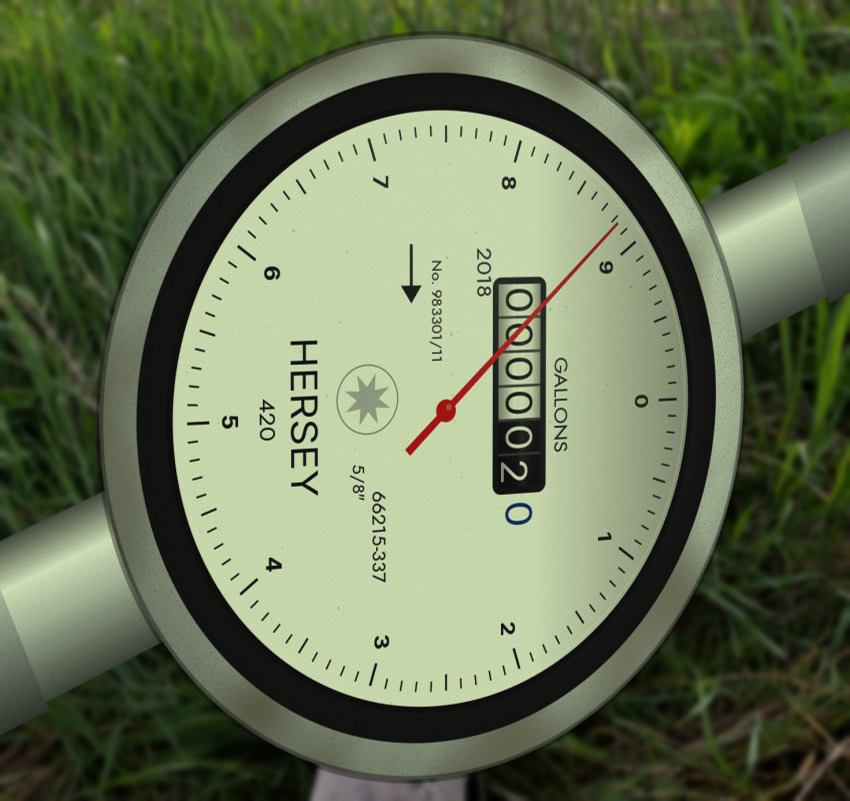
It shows 18.8 (gal)
